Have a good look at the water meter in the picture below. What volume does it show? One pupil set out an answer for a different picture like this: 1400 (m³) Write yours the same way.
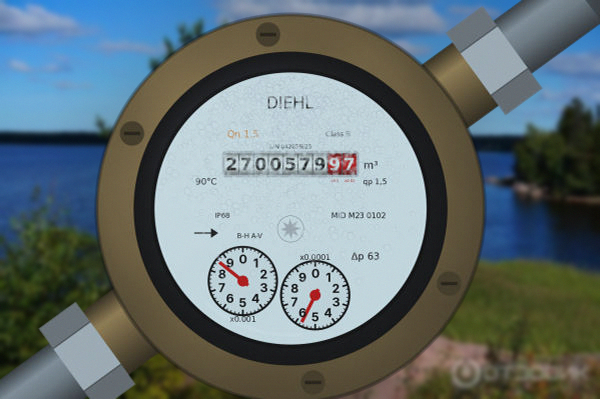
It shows 2700579.9785 (m³)
